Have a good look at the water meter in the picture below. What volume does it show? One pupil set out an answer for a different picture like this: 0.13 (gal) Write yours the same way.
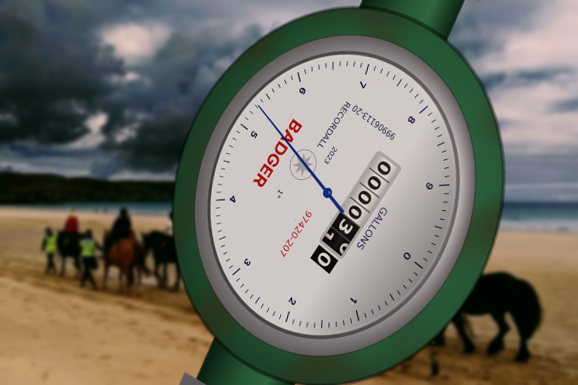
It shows 305.3 (gal)
